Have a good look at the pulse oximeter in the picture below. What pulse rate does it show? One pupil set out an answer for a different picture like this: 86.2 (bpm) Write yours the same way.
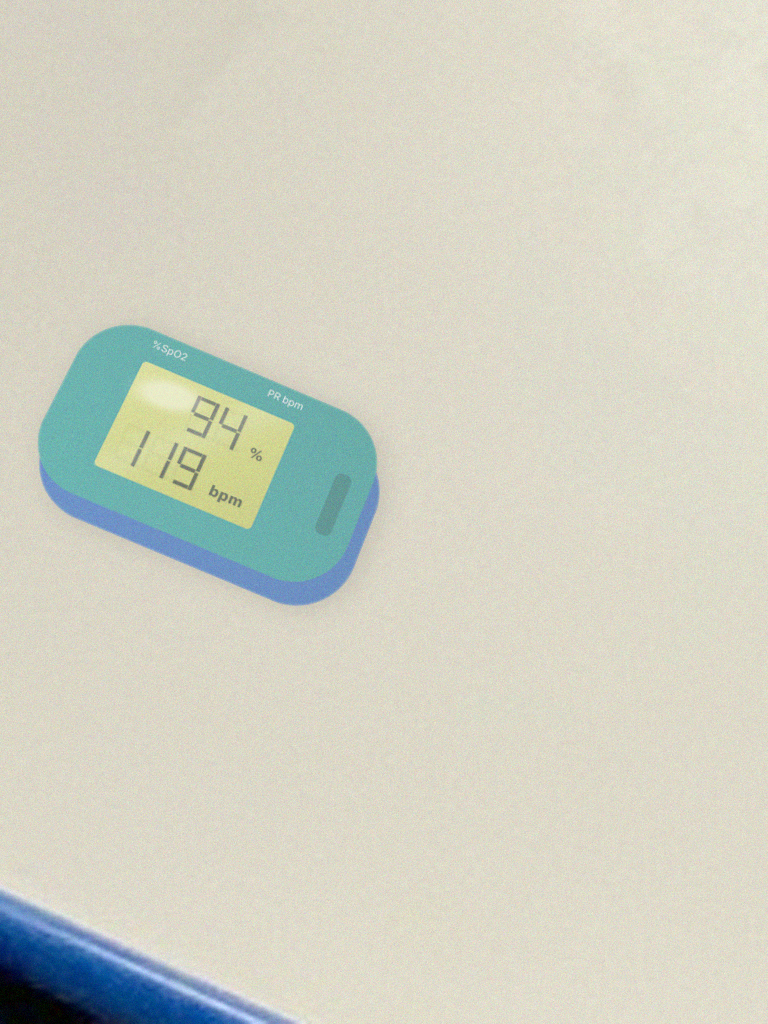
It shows 119 (bpm)
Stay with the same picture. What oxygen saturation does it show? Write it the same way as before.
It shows 94 (%)
